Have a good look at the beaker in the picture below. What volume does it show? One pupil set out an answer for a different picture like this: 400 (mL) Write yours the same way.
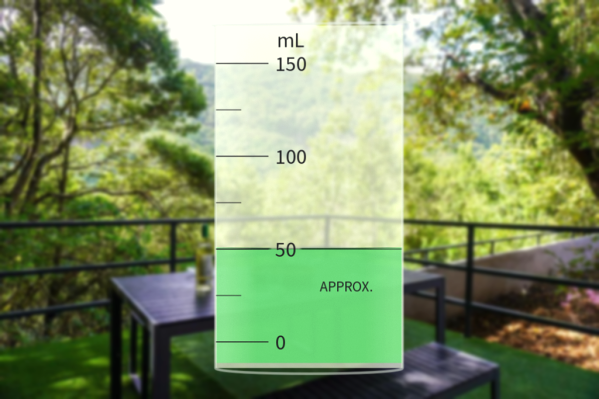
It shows 50 (mL)
